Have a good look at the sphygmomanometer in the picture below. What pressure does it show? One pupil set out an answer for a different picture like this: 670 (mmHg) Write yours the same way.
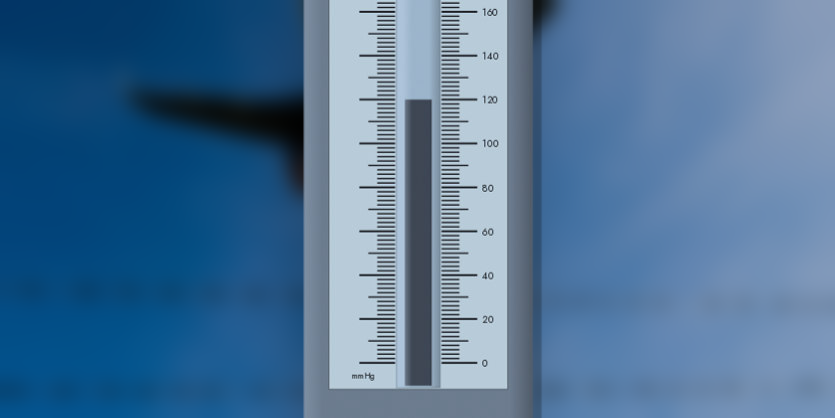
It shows 120 (mmHg)
